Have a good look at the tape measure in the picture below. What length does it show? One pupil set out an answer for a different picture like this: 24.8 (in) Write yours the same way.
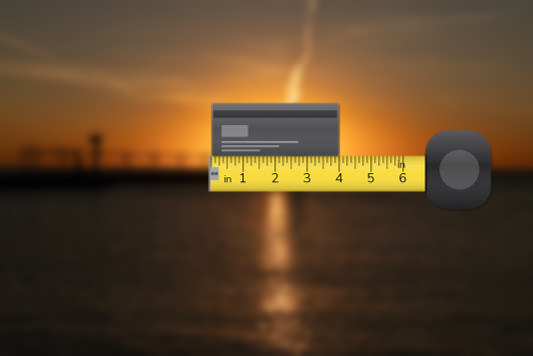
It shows 4 (in)
